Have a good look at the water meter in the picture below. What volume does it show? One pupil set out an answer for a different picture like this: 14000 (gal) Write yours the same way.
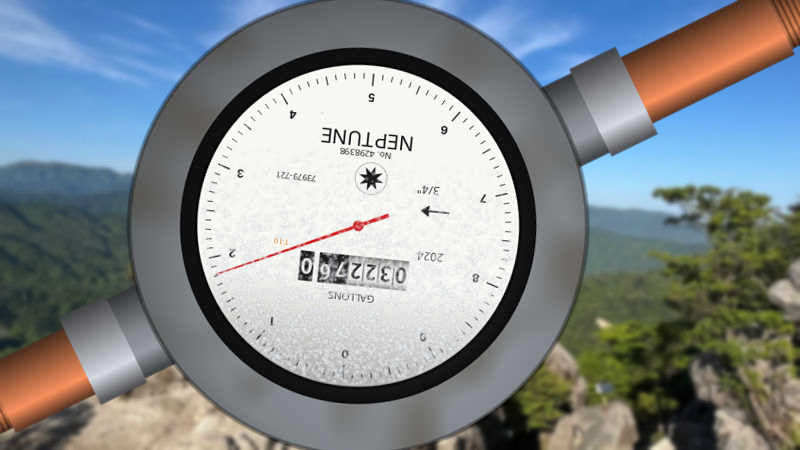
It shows 322761.8 (gal)
